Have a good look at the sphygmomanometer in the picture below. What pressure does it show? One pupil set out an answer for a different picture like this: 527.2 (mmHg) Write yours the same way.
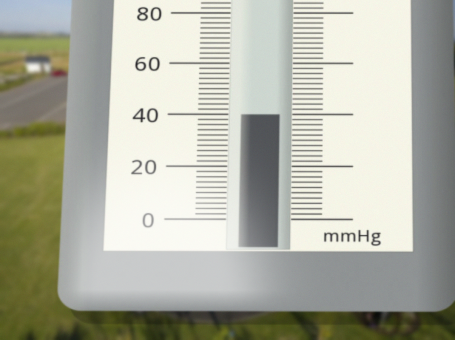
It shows 40 (mmHg)
